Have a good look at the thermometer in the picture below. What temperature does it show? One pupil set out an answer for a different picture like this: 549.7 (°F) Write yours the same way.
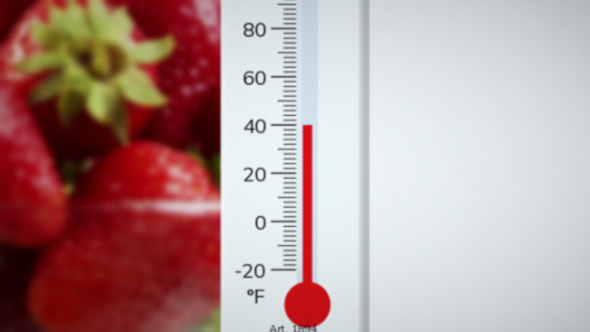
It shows 40 (°F)
